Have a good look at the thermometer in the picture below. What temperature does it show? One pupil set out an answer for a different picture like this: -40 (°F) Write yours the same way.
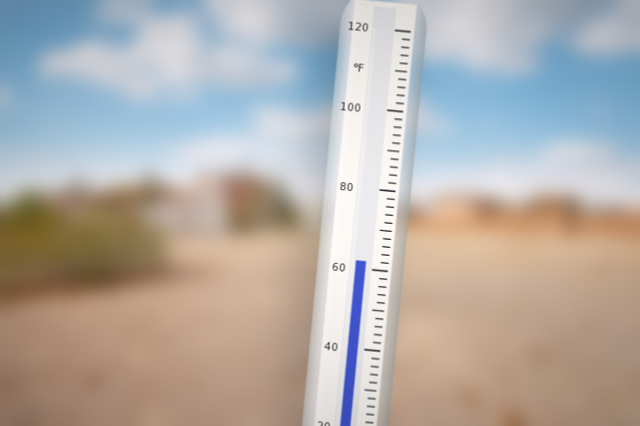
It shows 62 (°F)
